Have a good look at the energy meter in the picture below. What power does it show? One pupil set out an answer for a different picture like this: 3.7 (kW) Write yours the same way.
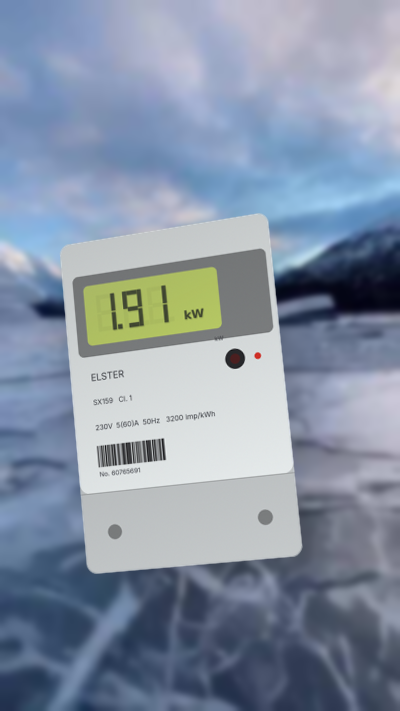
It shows 1.91 (kW)
